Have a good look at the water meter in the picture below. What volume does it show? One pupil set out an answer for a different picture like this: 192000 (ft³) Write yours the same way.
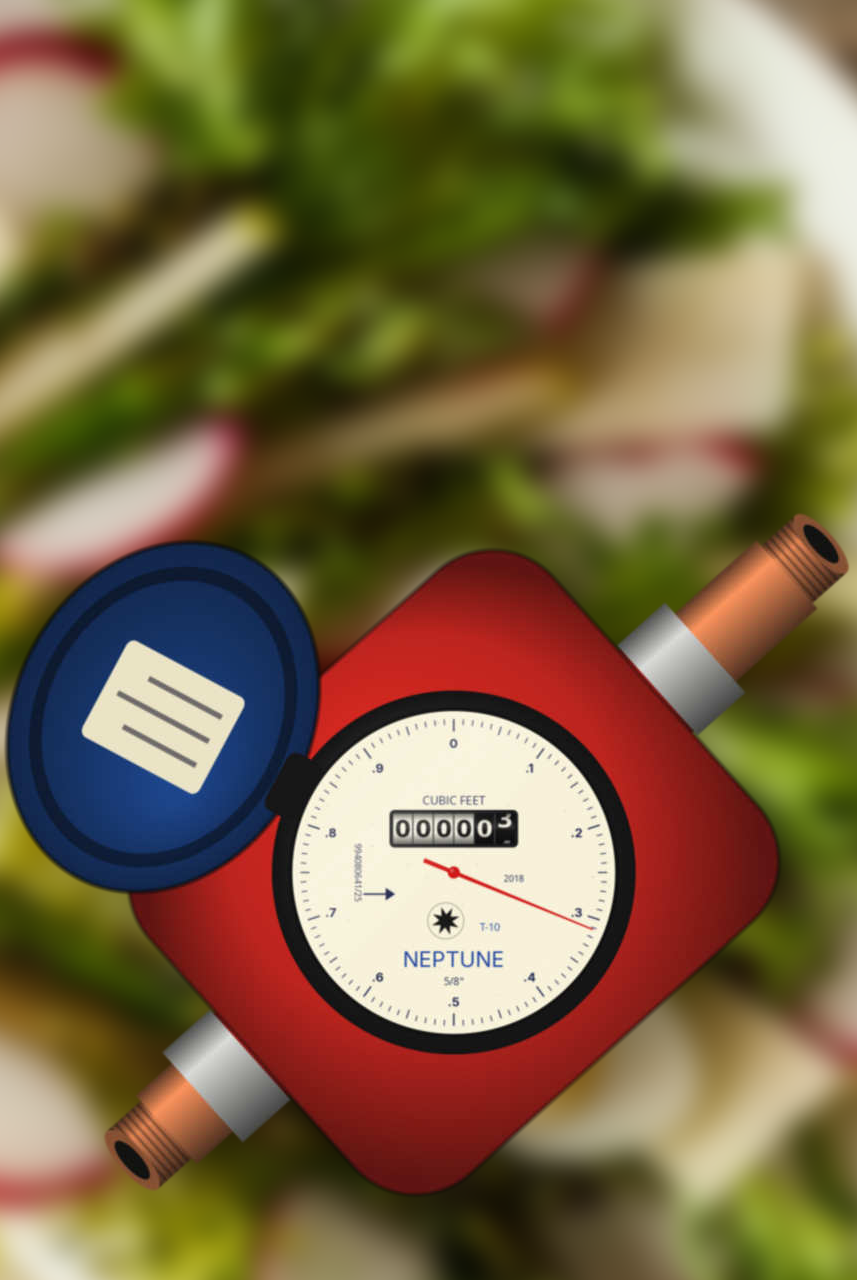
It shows 3.31 (ft³)
